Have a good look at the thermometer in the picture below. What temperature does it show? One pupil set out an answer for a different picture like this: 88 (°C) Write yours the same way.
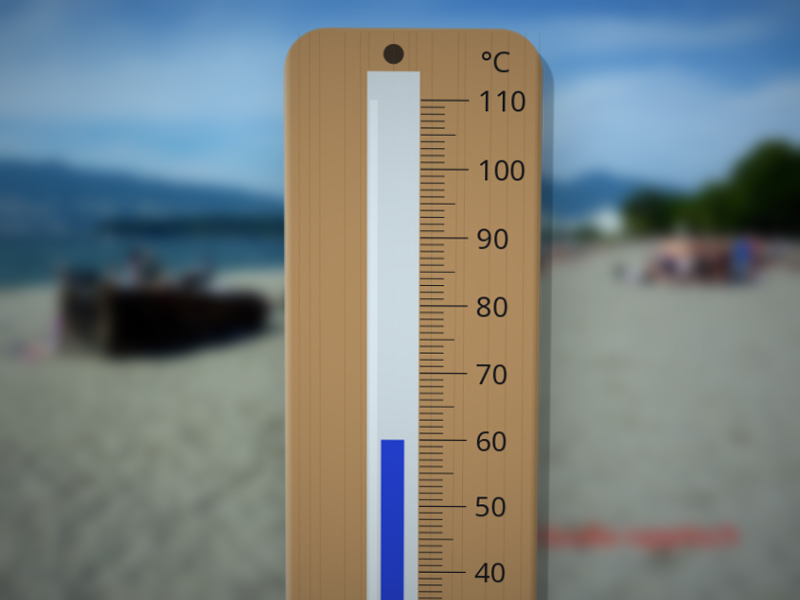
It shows 60 (°C)
